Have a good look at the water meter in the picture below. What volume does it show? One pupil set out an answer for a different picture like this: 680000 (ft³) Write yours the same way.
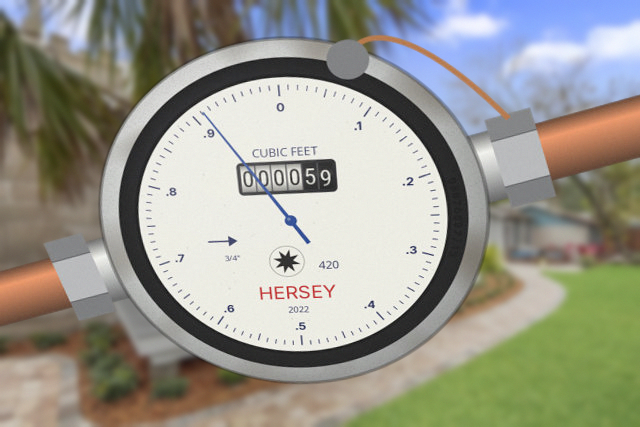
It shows 58.91 (ft³)
